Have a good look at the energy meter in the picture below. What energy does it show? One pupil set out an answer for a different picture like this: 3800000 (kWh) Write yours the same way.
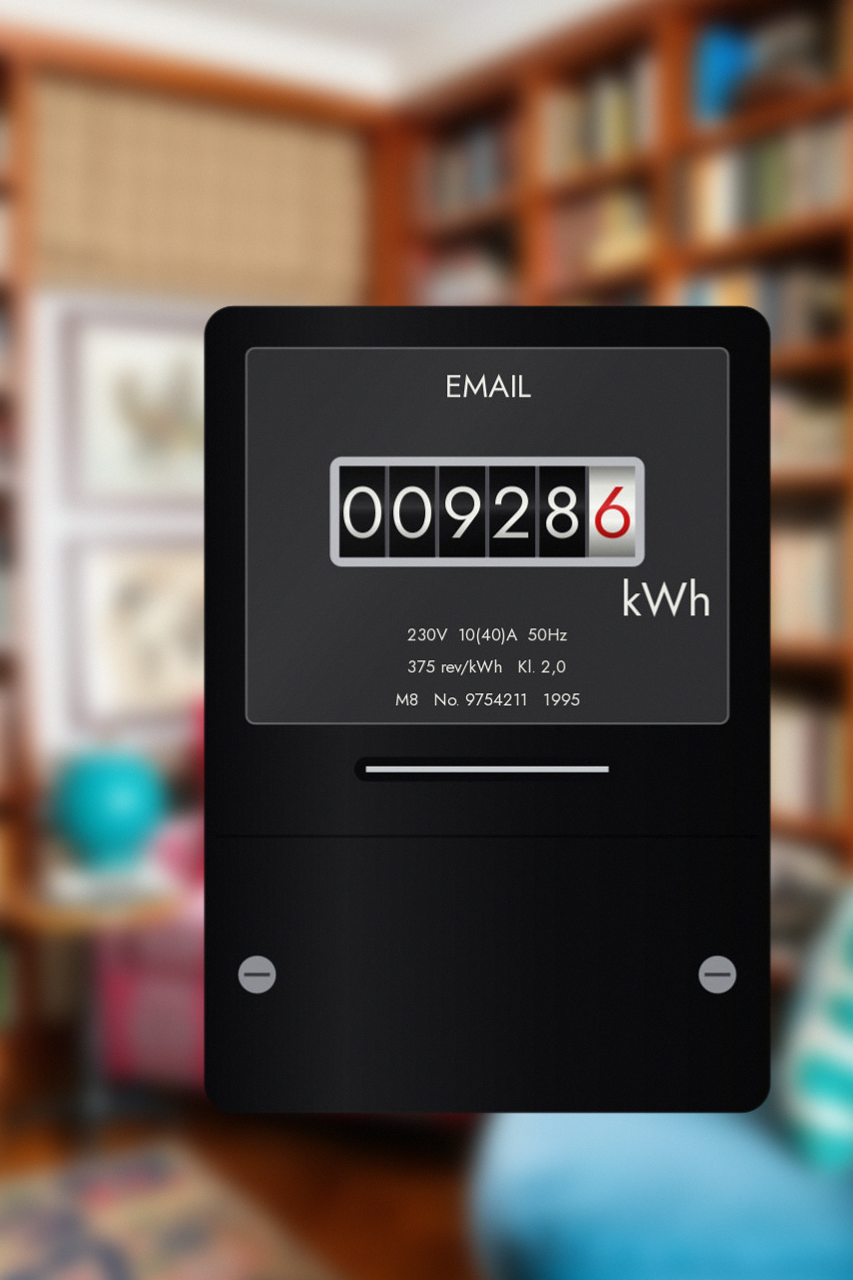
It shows 928.6 (kWh)
